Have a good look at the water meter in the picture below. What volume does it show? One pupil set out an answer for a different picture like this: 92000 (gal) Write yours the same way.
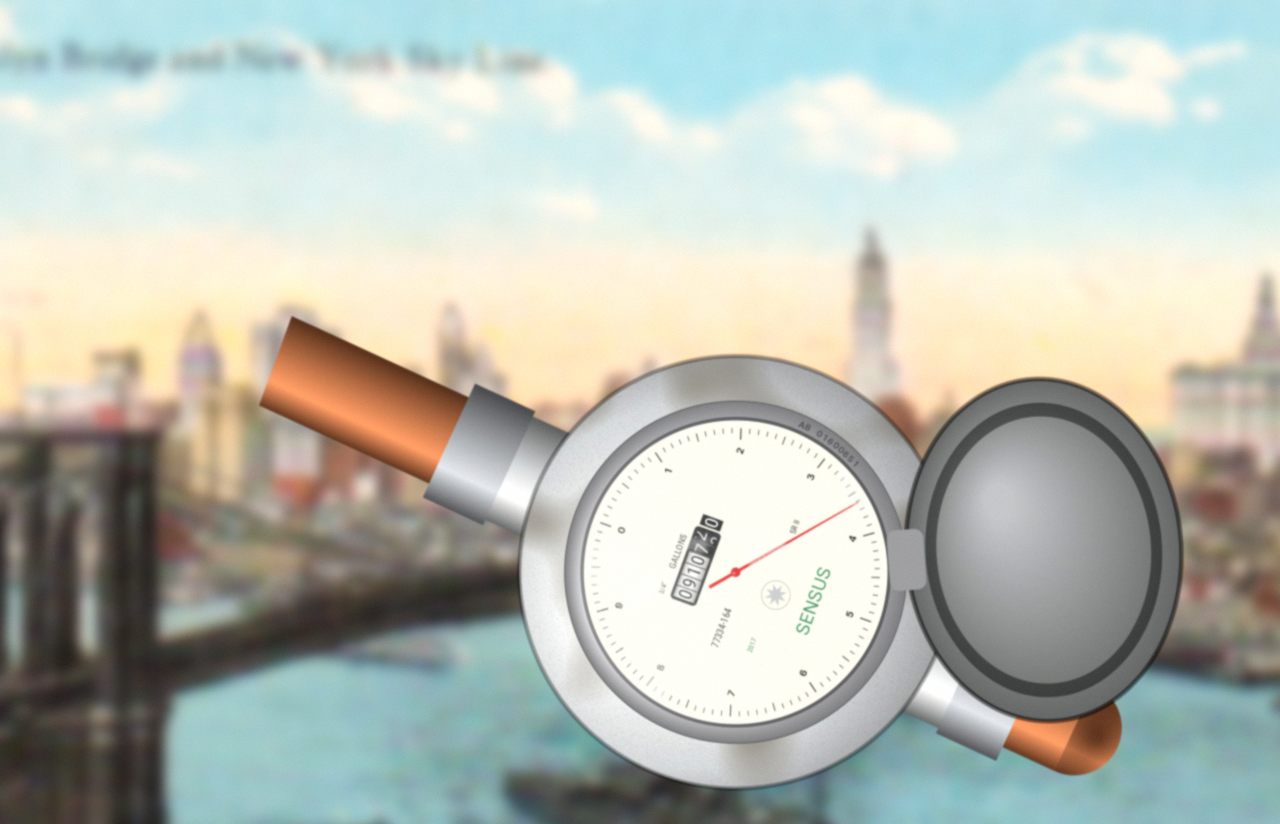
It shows 910723.6 (gal)
